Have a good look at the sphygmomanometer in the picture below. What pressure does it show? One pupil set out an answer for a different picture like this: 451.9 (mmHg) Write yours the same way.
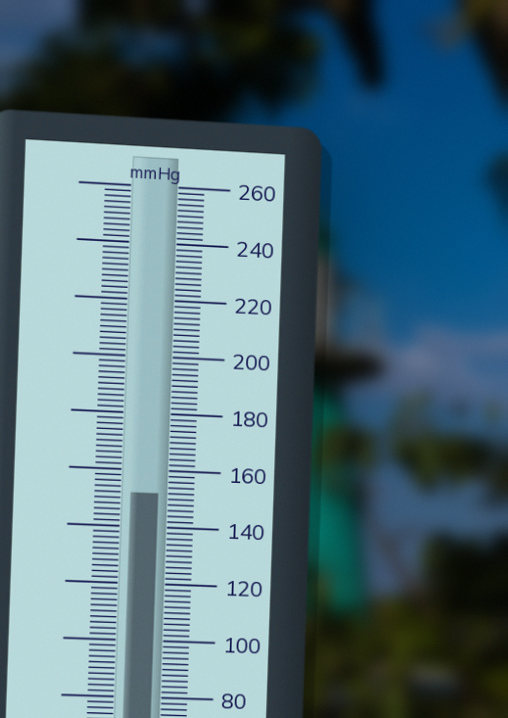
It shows 152 (mmHg)
